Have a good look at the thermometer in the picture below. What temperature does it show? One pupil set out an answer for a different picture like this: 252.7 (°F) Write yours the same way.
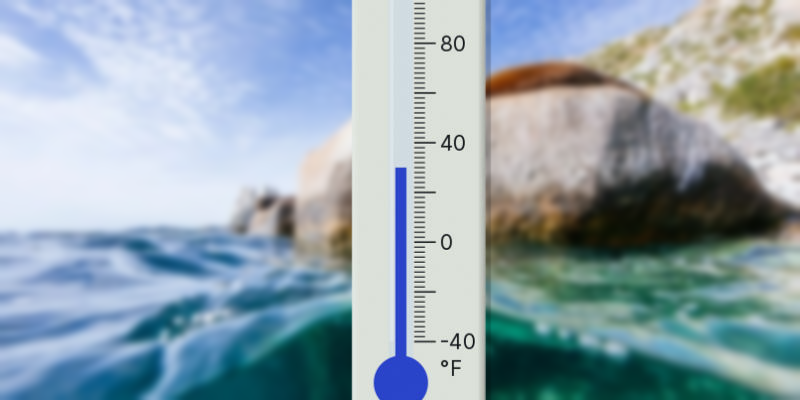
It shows 30 (°F)
